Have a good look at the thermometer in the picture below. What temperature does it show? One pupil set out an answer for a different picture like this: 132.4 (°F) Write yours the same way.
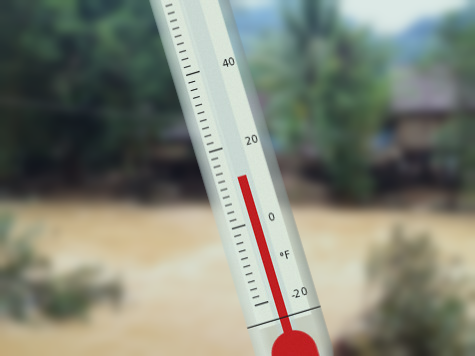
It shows 12 (°F)
